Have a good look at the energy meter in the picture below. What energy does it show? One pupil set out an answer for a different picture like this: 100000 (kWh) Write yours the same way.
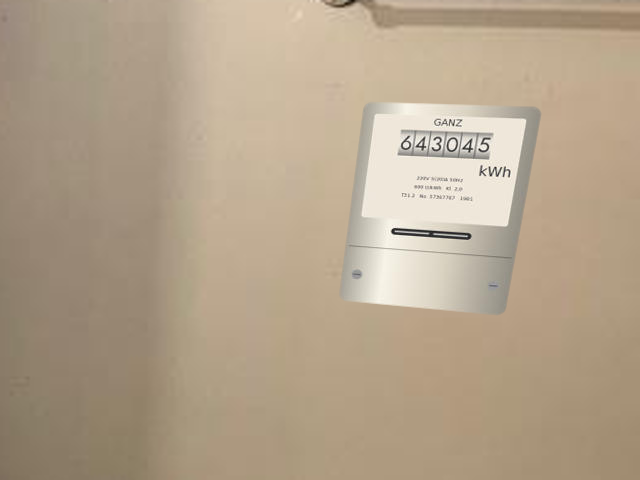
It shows 643045 (kWh)
